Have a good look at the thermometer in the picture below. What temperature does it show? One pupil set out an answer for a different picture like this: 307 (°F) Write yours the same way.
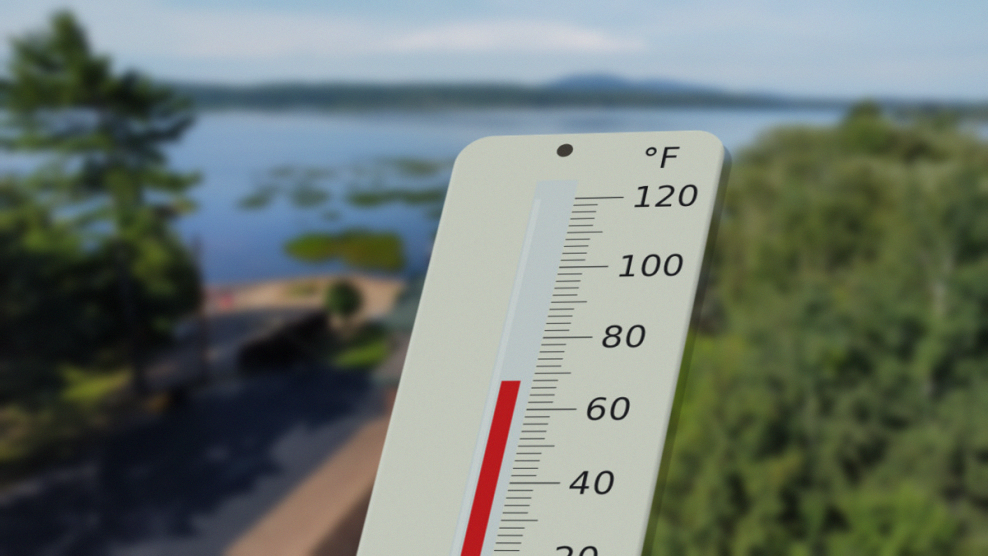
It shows 68 (°F)
